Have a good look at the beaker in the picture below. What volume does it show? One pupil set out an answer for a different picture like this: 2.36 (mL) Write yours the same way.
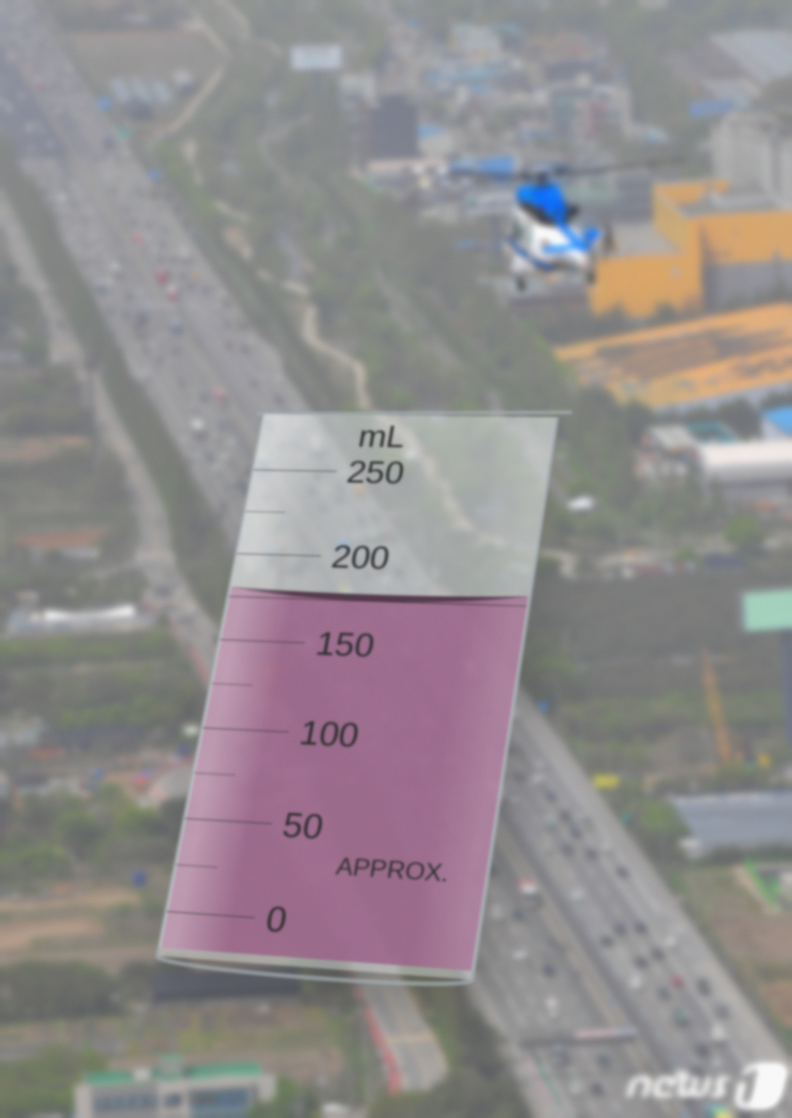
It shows 175 (mL)
